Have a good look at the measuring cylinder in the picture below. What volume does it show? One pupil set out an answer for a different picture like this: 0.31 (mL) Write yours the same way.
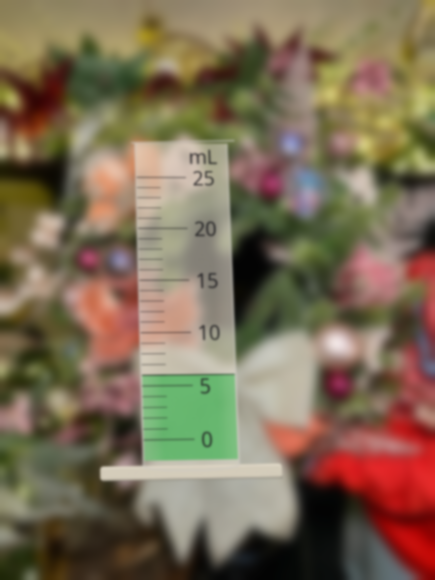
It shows 6 (mL)
